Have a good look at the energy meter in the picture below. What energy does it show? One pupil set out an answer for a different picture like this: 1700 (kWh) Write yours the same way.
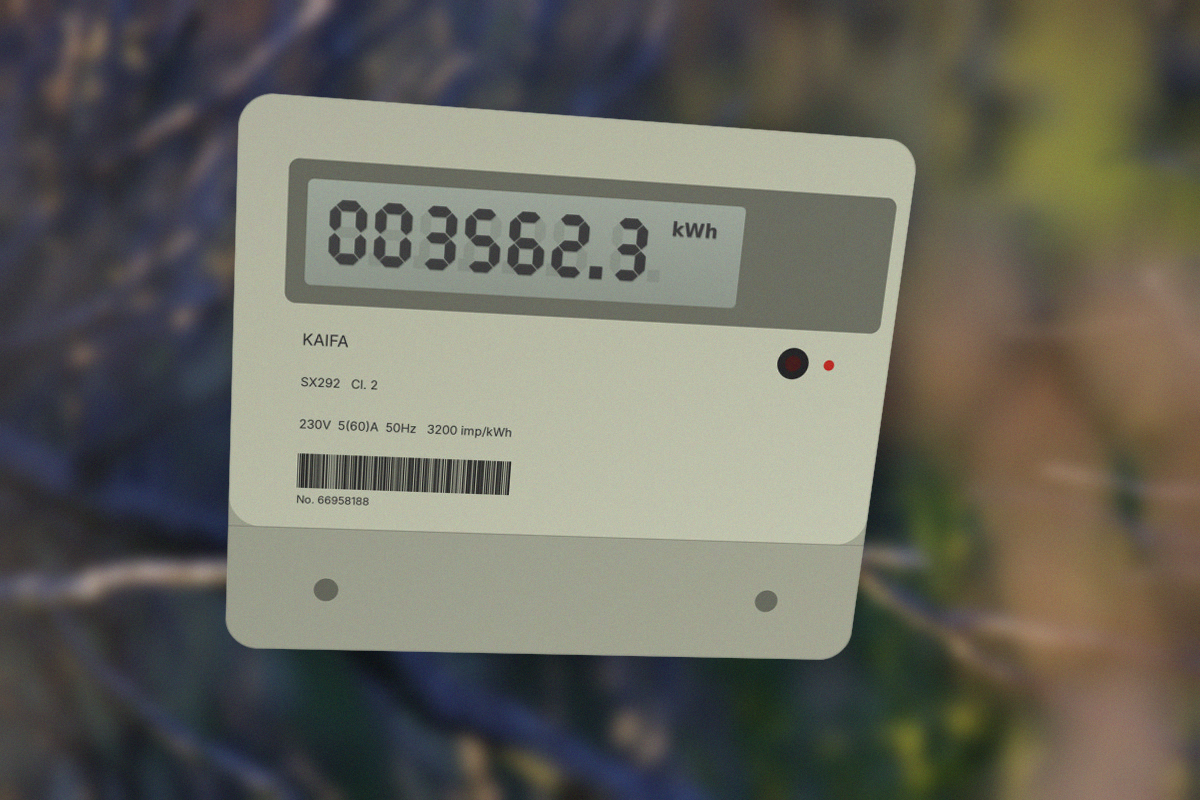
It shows 3562.3 (kWh)
